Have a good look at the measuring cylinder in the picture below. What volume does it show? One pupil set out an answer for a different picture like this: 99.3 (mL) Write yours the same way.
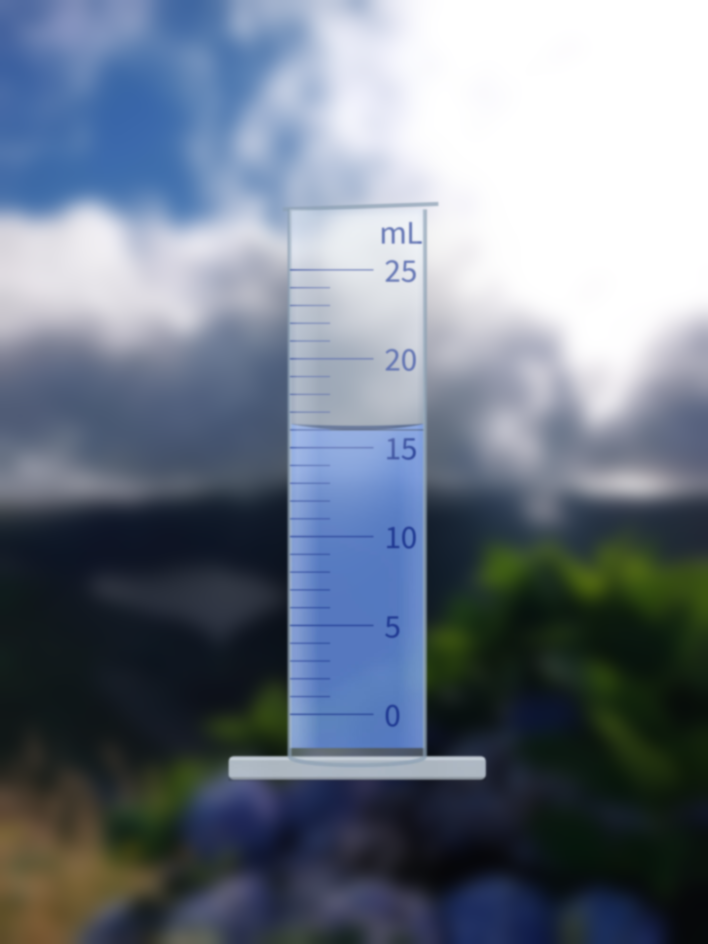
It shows 16 (mL)
